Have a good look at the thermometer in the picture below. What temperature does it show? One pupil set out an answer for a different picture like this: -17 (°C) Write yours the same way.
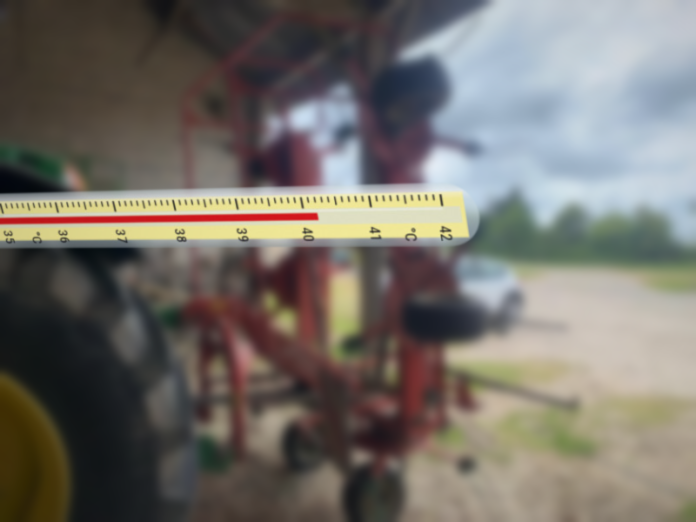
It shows 40.2 (°C)
